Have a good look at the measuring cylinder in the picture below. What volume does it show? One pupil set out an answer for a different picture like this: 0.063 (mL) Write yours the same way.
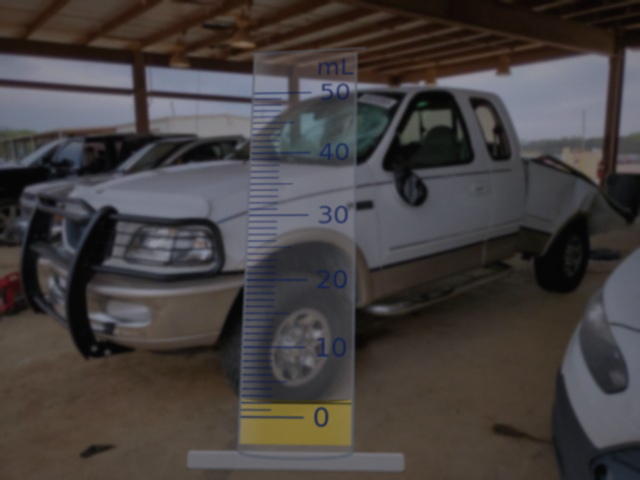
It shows 2 (mL)
